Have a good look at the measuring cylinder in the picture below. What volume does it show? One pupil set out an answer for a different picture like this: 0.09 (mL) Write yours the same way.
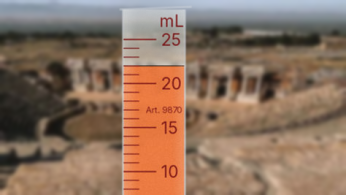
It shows 22 (mL)
